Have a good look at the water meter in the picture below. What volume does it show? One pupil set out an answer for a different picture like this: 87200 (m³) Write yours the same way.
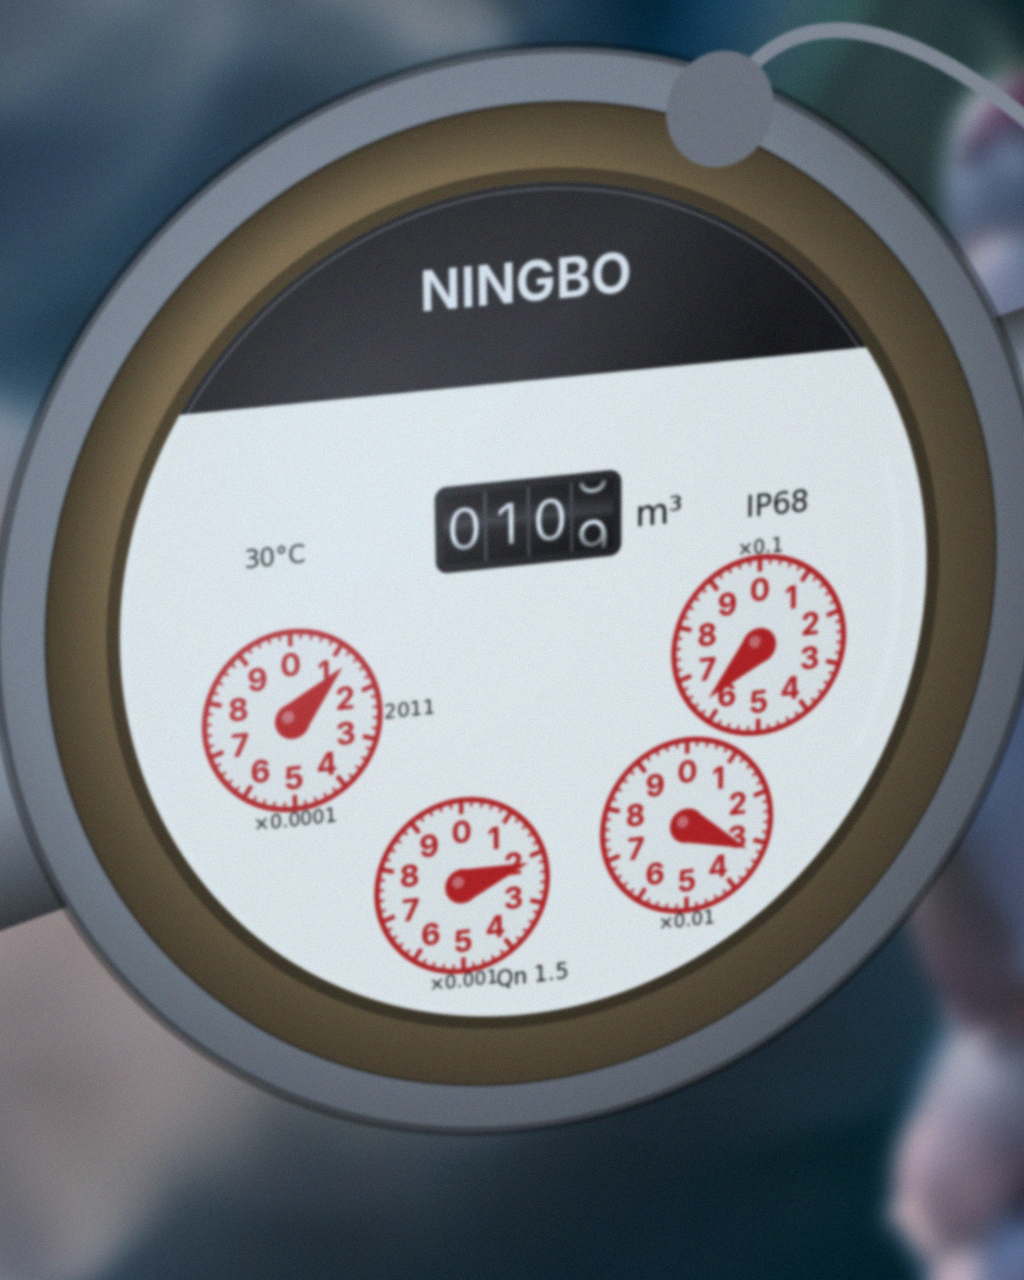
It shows 108.6321 (m³)
